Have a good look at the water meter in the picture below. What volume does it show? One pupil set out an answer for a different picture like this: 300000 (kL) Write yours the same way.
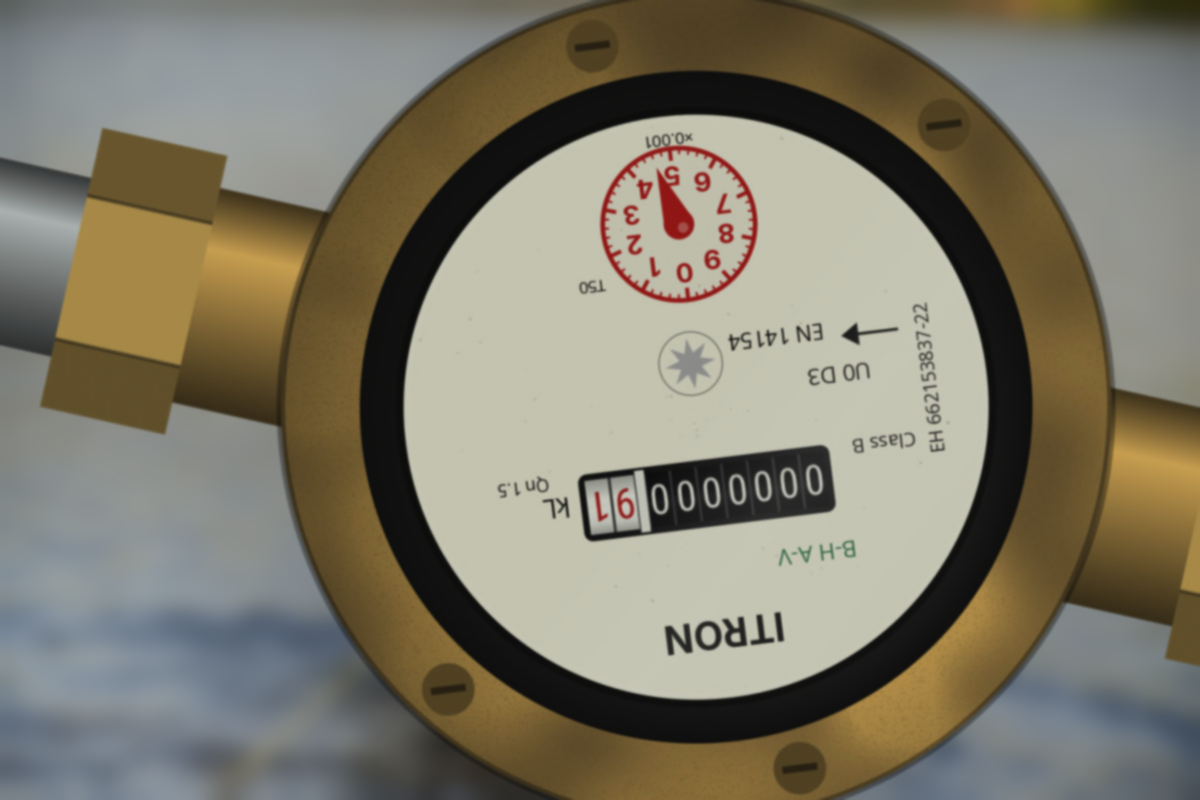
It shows 0.914 (kL)
